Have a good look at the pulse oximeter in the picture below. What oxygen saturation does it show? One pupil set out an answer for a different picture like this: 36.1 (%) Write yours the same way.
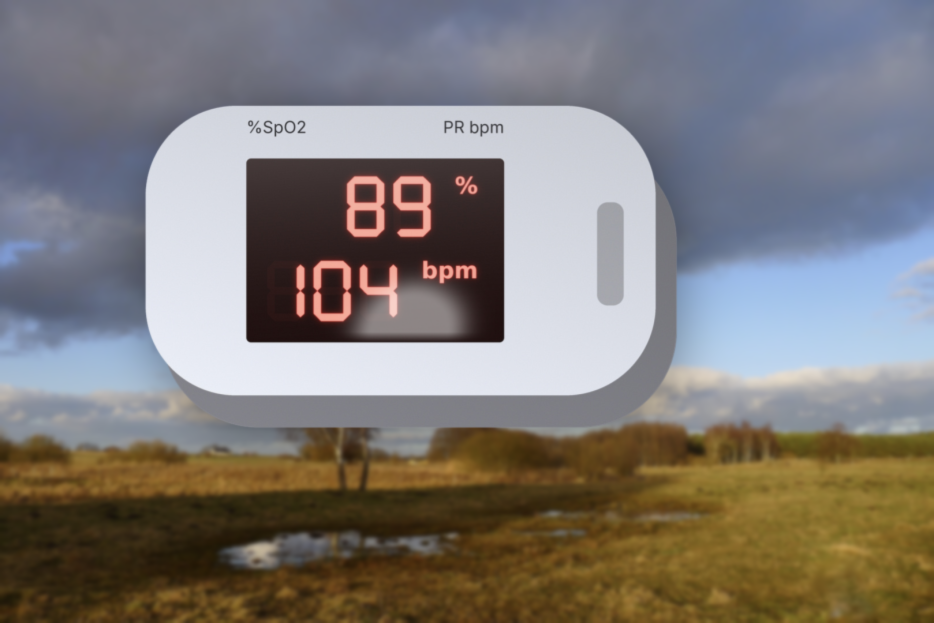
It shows 89 (%)
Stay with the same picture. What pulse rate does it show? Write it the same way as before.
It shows 104 (bpm)
